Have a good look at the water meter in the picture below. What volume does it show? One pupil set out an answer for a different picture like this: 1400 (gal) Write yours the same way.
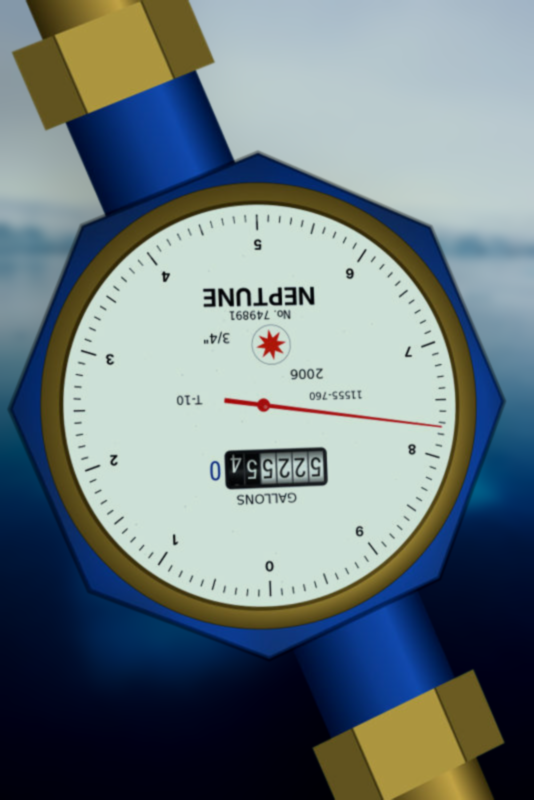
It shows 5225537.7 (gal)
